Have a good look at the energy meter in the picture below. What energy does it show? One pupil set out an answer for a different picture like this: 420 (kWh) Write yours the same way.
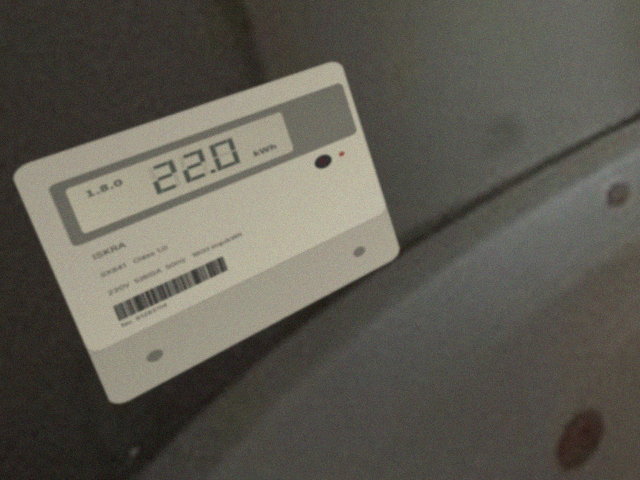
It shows 22.0 (kWh)
